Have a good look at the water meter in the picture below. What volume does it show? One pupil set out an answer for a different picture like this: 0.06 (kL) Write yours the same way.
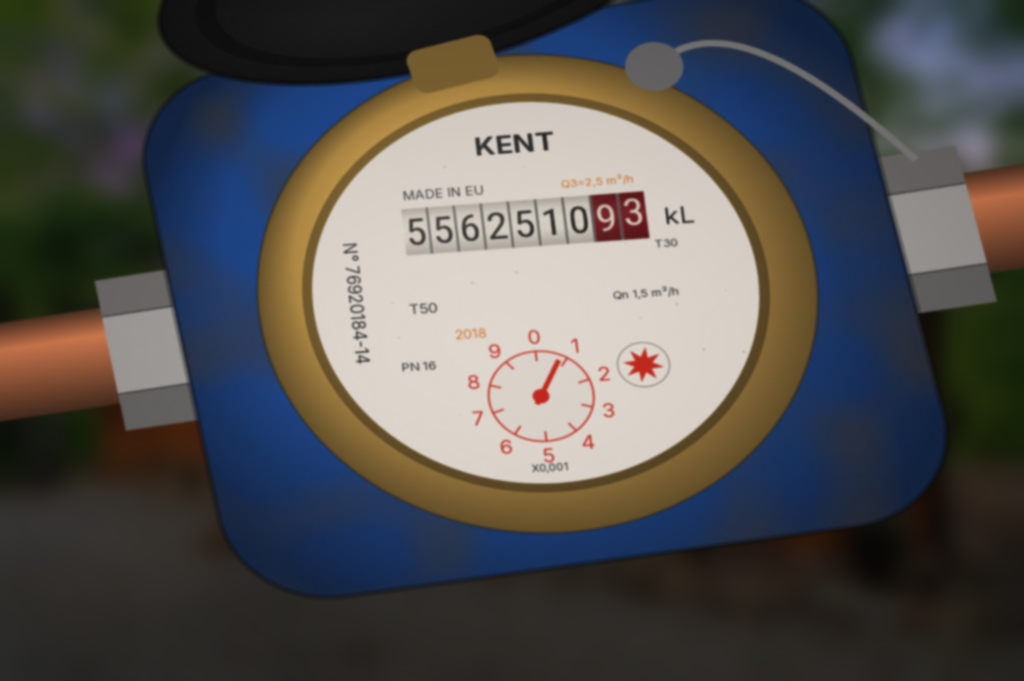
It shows 5562510.930 (kL)
